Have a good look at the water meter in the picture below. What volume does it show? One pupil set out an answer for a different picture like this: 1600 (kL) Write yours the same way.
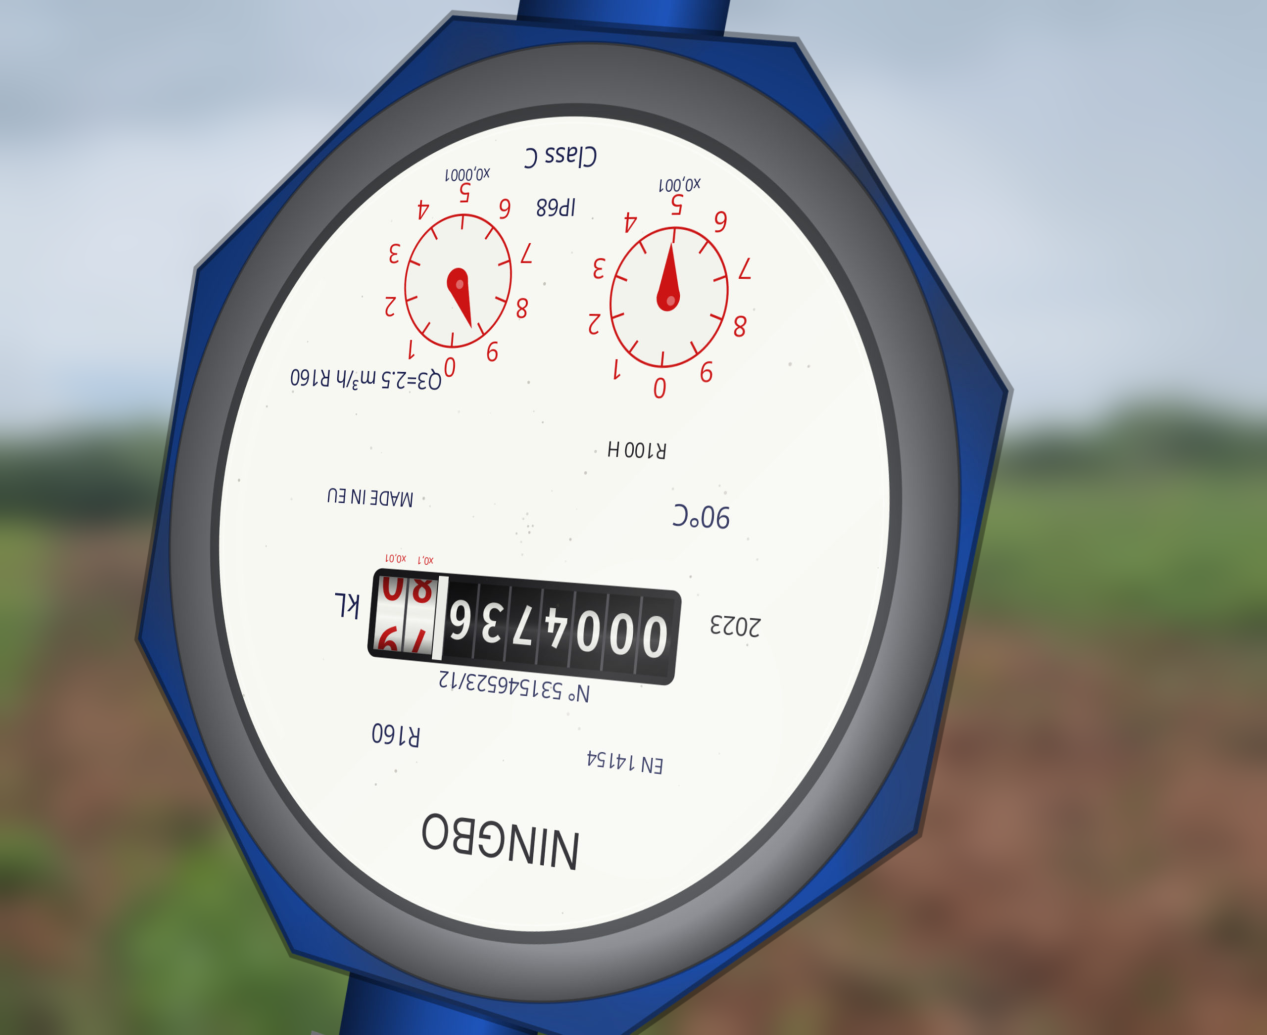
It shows 4736.7949 (kL)
